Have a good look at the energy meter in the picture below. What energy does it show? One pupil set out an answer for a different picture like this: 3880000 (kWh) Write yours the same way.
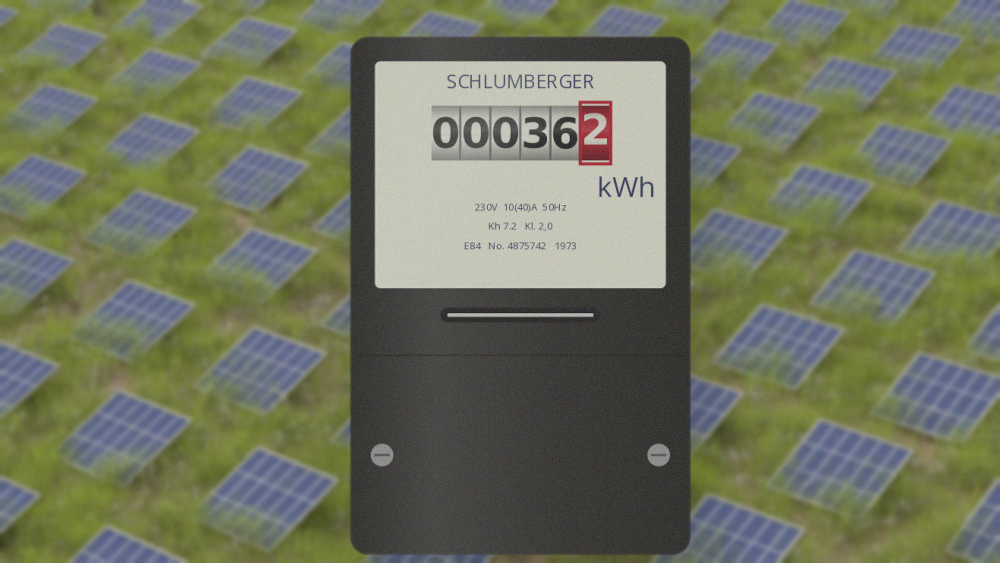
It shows 36.2 (kWh)
